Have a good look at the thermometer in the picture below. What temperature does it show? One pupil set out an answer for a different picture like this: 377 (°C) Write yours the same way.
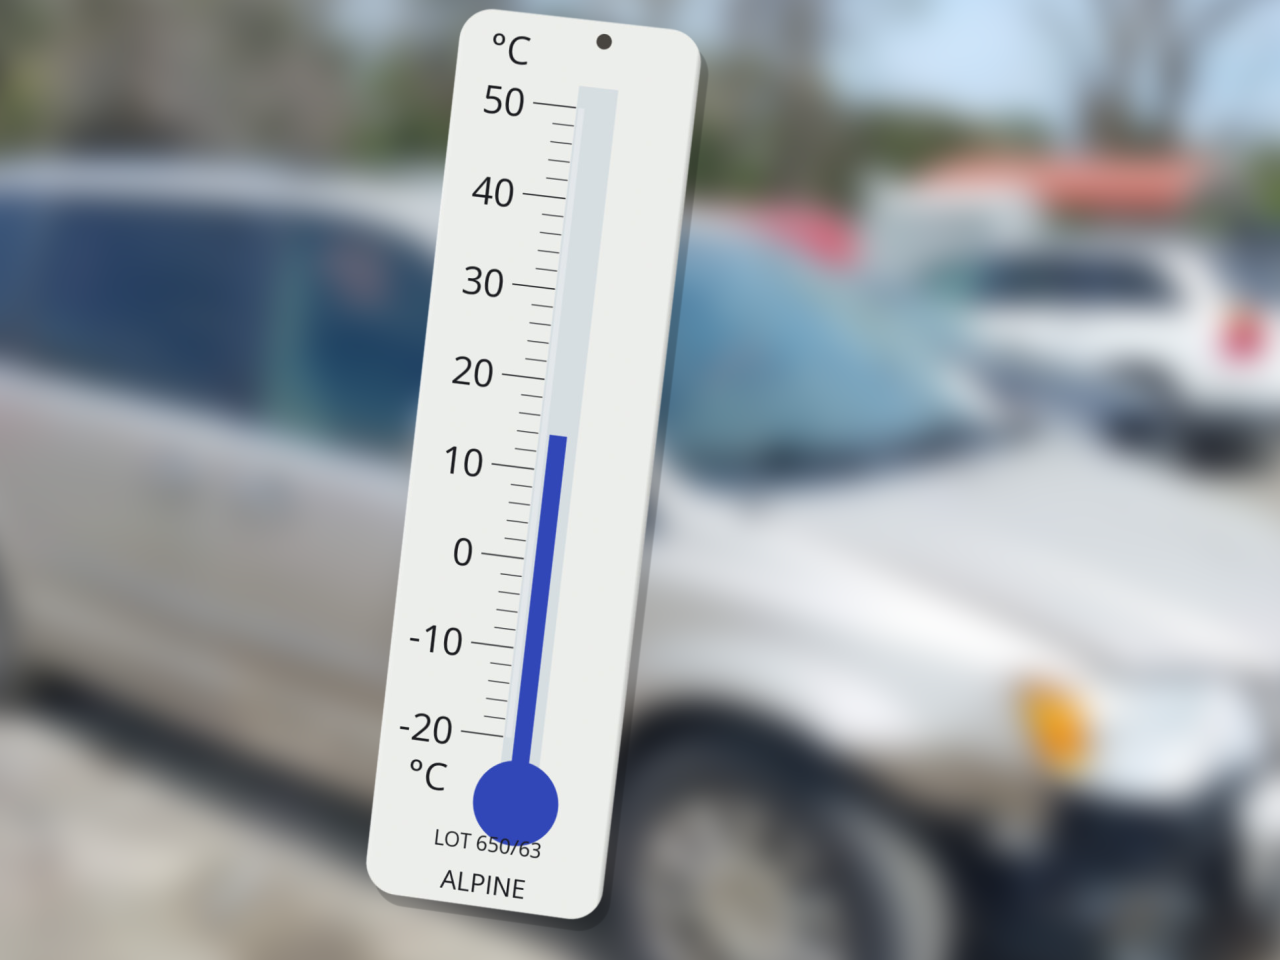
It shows 14 (°C)
